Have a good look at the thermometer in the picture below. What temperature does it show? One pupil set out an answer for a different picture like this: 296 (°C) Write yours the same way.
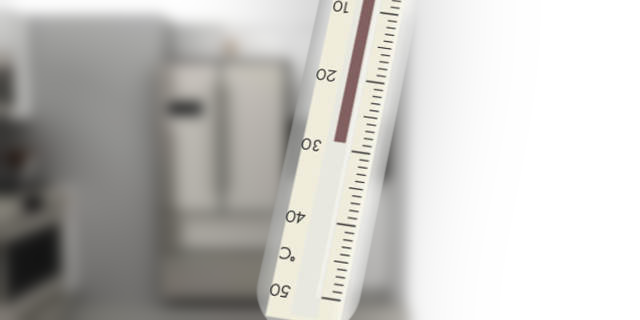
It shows 29 (°C)
